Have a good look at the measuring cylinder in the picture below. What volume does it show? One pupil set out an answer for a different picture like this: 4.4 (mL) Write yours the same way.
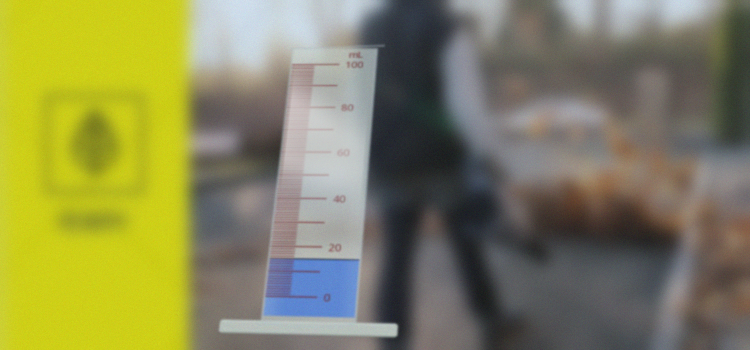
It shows 15 (mL)
